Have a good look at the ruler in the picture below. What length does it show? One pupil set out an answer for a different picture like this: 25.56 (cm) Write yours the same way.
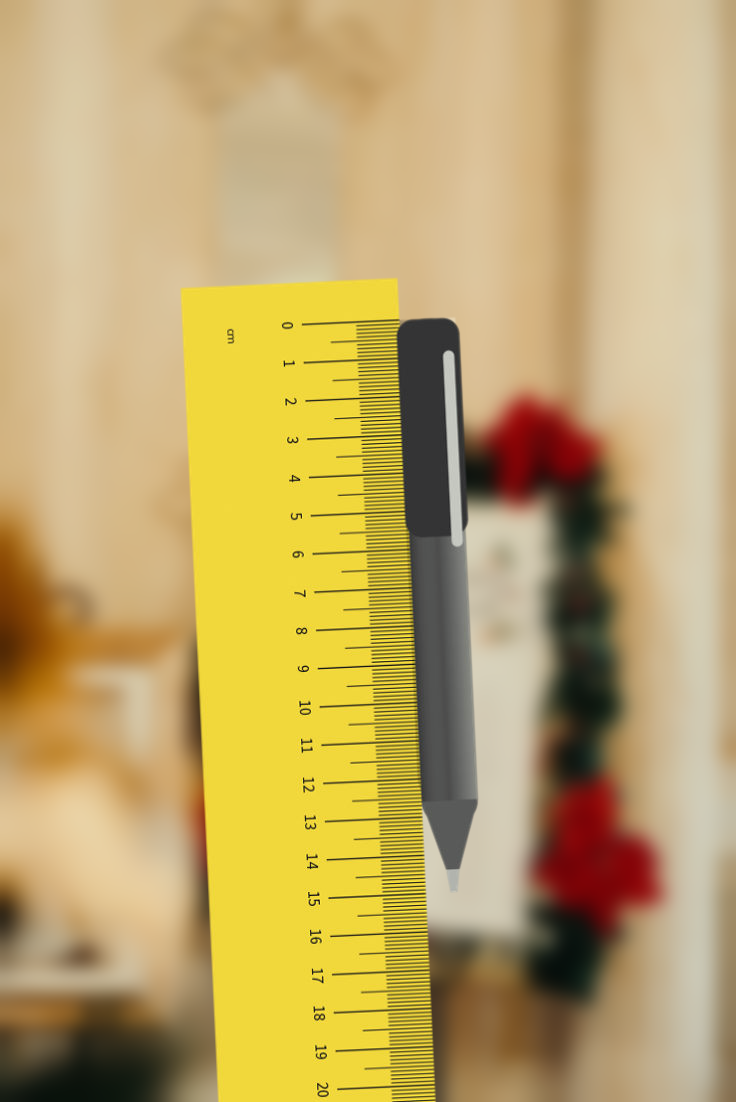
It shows 15 (cm)
